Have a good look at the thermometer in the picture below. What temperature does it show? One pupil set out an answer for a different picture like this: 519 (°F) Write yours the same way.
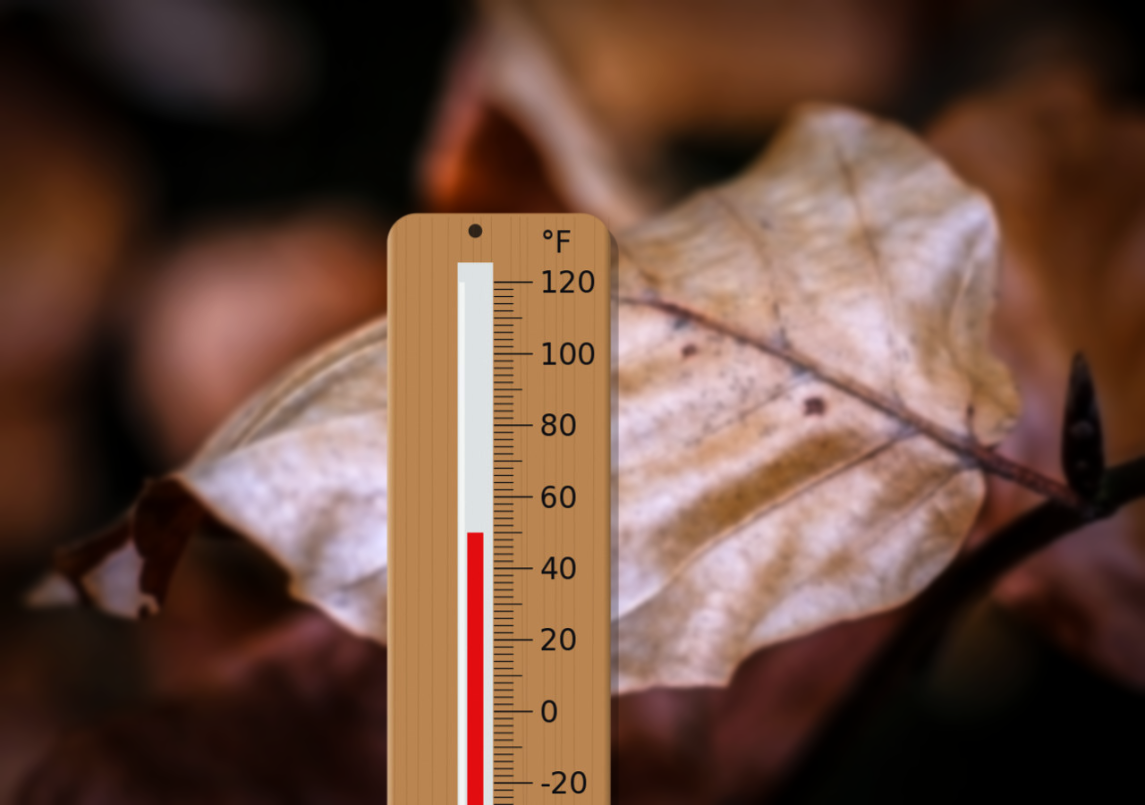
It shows 50 (°F)
